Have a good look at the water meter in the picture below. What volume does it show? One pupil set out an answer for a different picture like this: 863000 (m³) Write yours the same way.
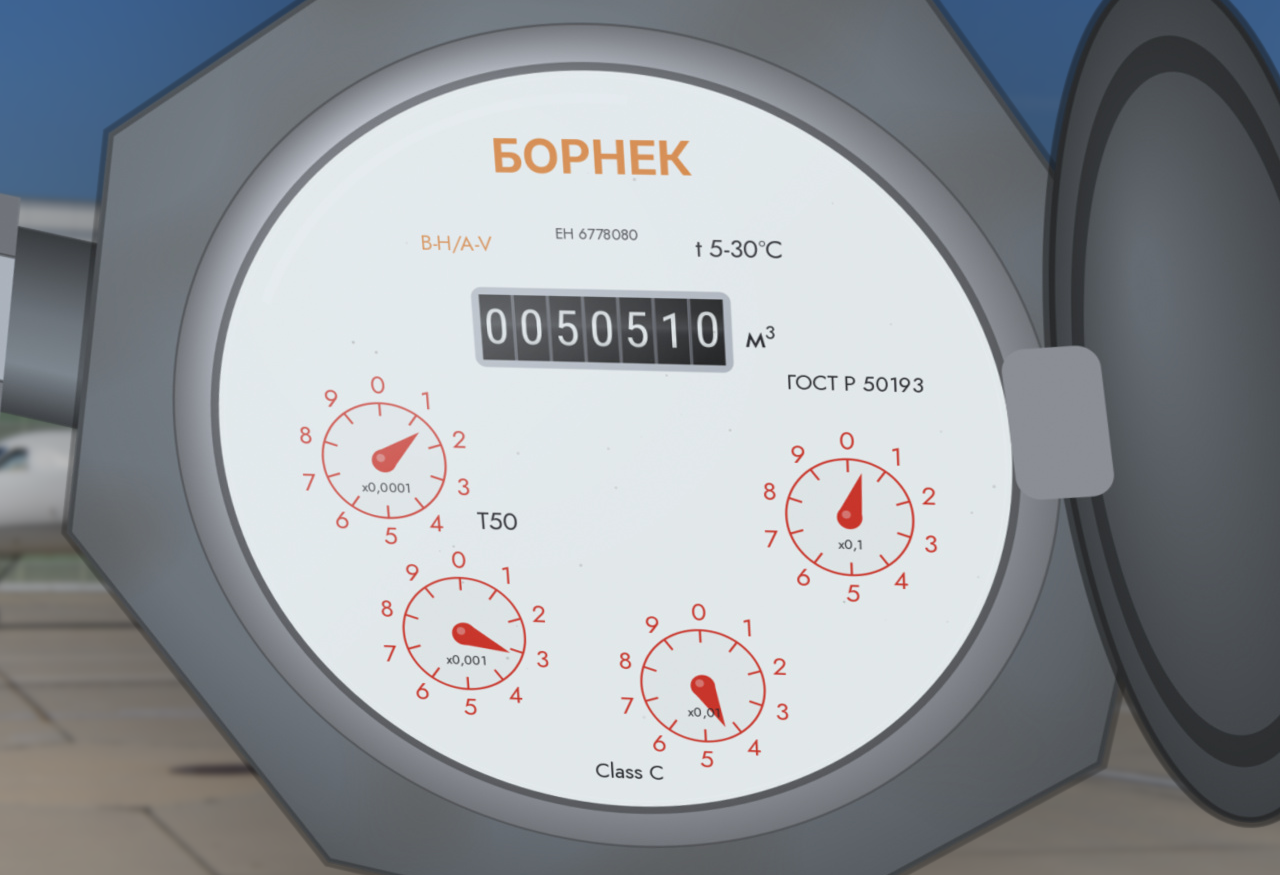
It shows 50510.0431 (m³)
